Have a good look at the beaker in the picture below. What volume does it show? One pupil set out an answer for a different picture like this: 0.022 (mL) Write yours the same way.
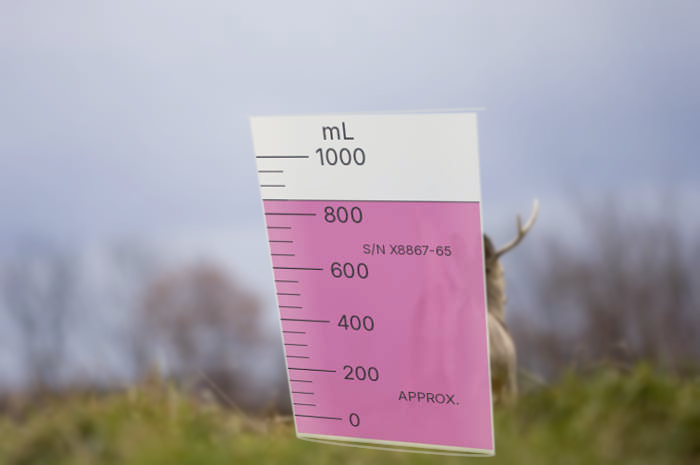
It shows 850 (mL)
